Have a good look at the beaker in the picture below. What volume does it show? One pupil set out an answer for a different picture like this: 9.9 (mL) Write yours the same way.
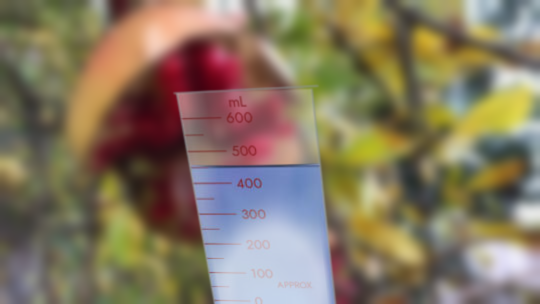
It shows 450 (mL)
